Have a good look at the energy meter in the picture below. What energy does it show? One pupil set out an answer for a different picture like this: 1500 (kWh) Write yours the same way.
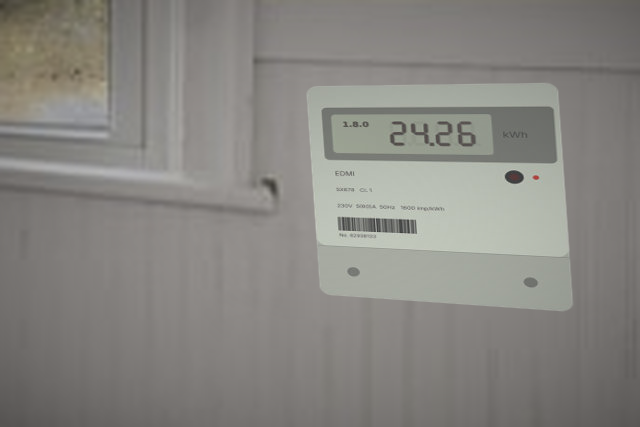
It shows 24.26 (kWh)
